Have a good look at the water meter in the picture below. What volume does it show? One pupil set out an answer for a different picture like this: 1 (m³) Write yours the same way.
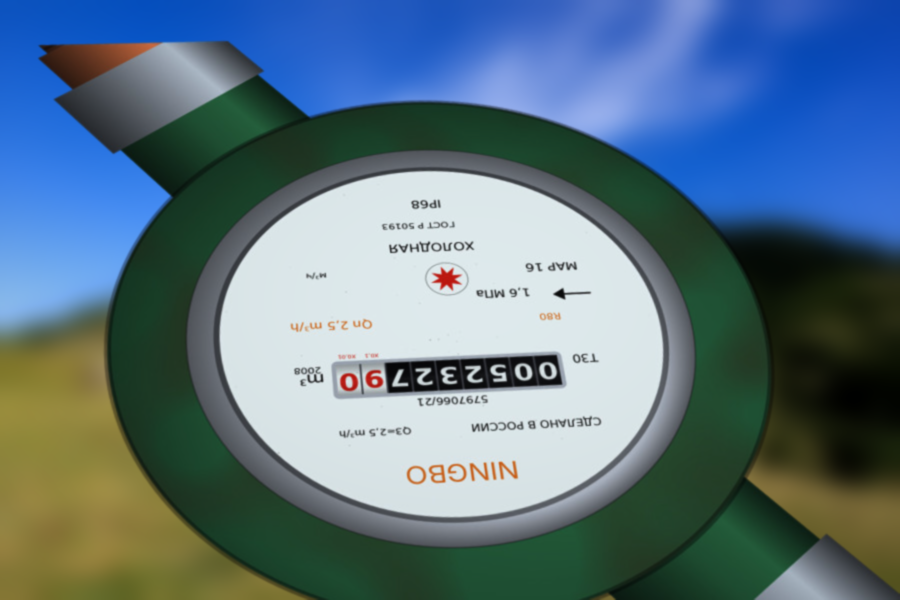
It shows 52327.90 (m³)
